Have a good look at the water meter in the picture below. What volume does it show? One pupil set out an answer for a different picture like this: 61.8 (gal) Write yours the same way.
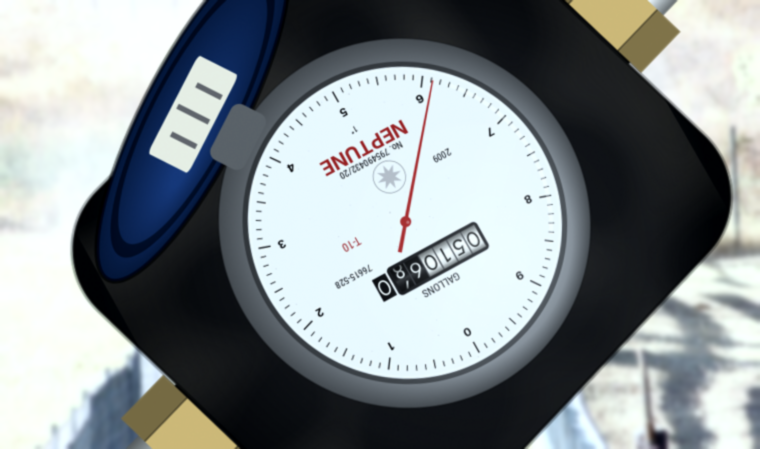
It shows 510676.1 (gal)
